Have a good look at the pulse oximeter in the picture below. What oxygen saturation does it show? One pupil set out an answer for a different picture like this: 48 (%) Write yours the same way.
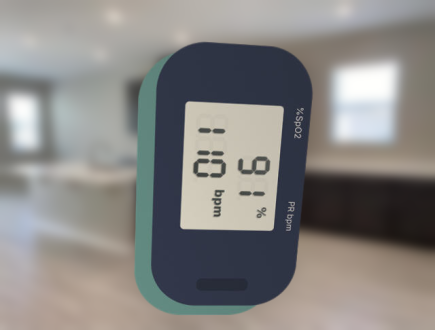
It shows 91 (%)
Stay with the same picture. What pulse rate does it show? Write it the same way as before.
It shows 110 (bpm)
